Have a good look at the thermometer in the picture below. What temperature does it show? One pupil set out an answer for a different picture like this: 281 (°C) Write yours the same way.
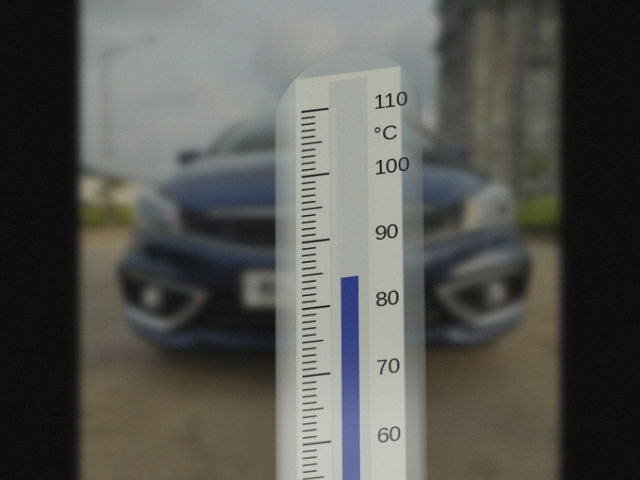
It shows 84 (°C)
